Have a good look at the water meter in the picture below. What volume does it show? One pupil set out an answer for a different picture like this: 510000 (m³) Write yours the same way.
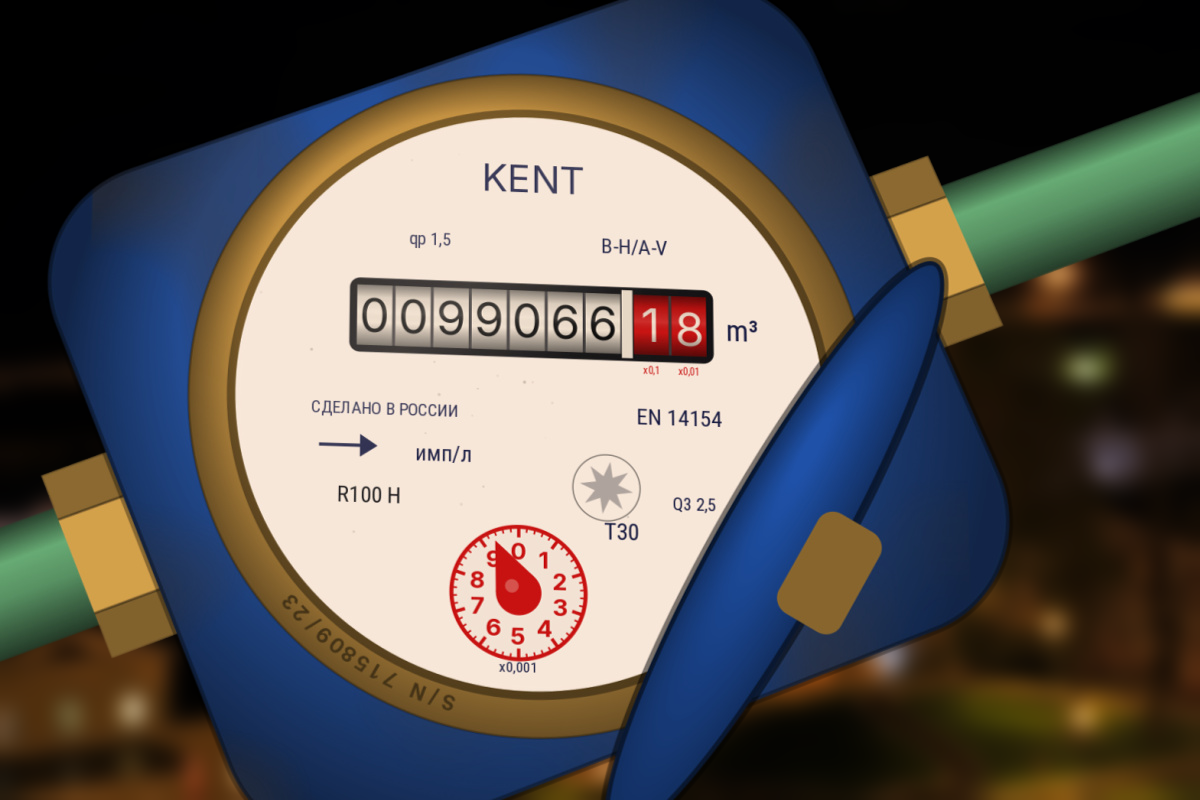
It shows 99066.179 (m³)
